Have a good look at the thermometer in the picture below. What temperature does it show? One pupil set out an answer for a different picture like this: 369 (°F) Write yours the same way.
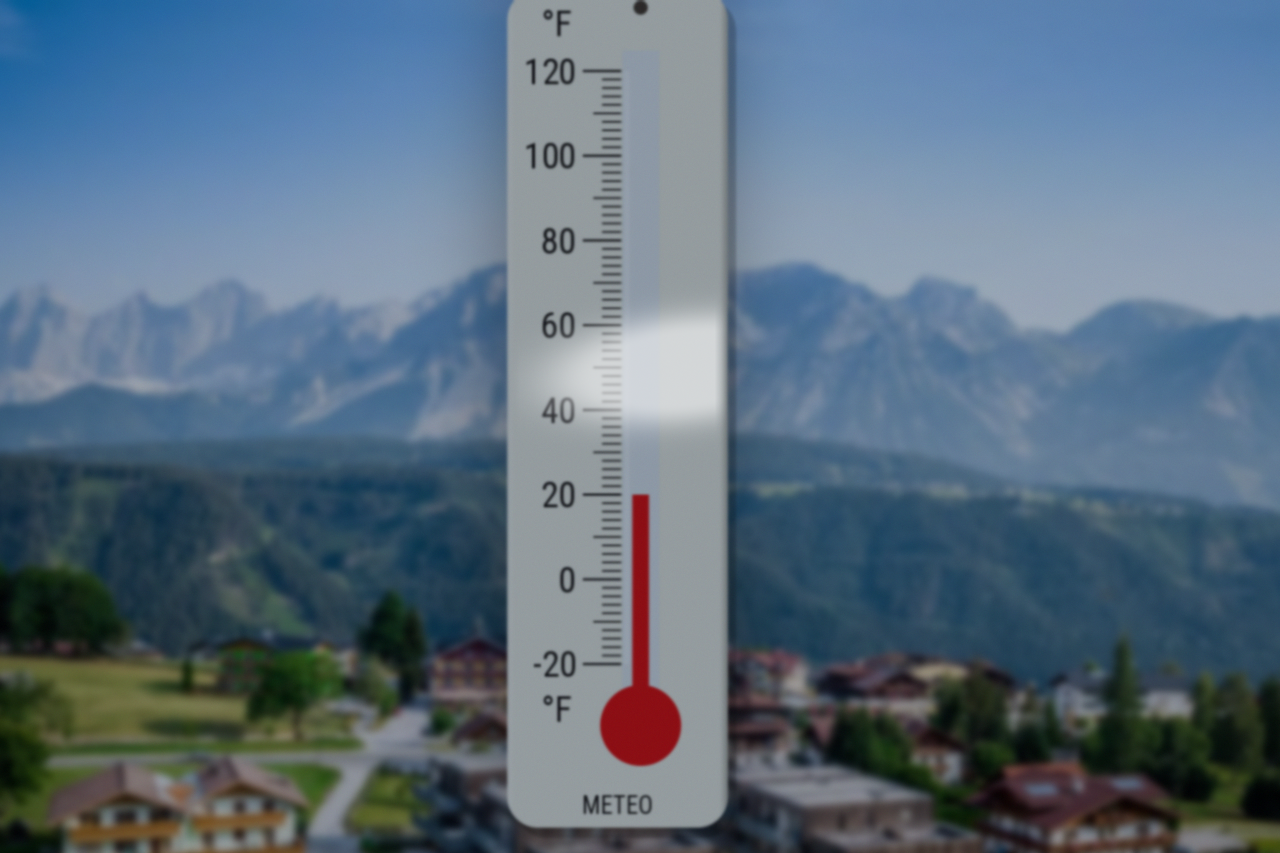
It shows 20 (°F)
